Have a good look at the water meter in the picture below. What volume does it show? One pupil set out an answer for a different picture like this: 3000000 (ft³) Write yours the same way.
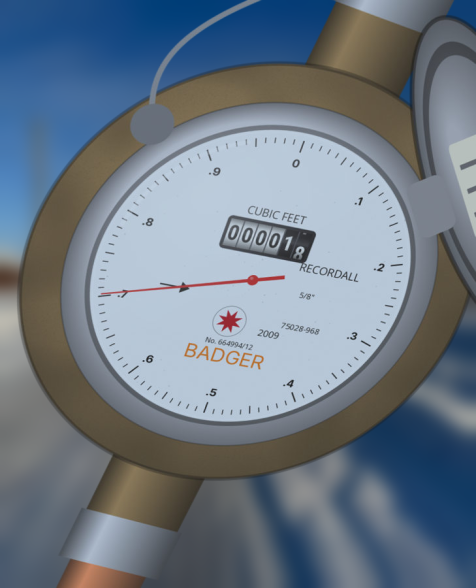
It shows 17.70 (ft³)
